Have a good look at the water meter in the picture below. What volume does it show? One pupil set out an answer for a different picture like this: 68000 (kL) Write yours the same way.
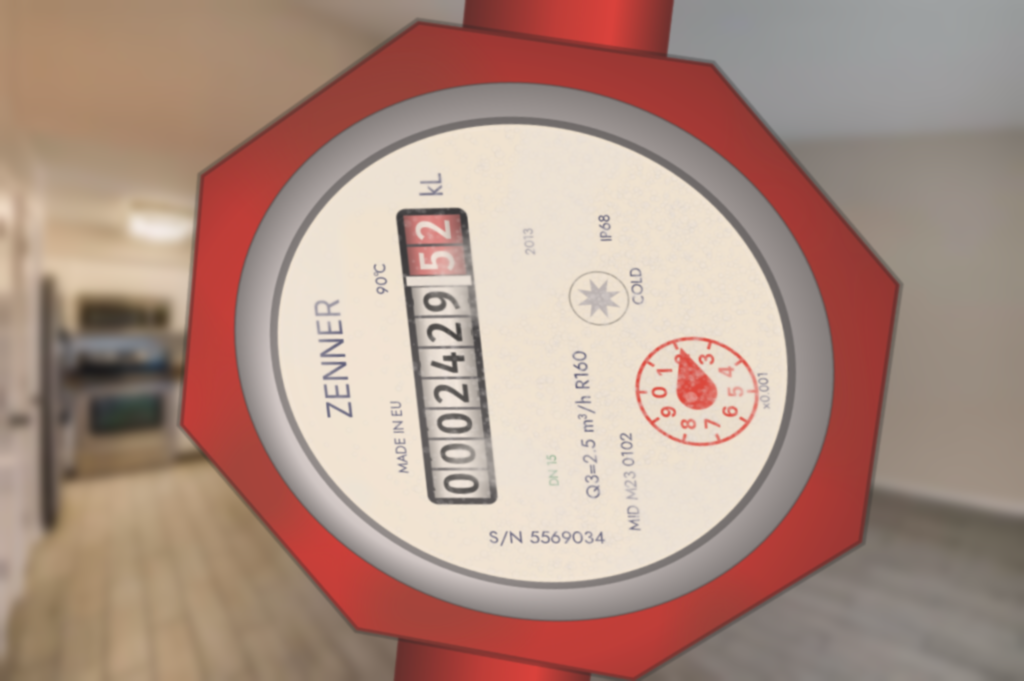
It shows 2429.522 (kL)
